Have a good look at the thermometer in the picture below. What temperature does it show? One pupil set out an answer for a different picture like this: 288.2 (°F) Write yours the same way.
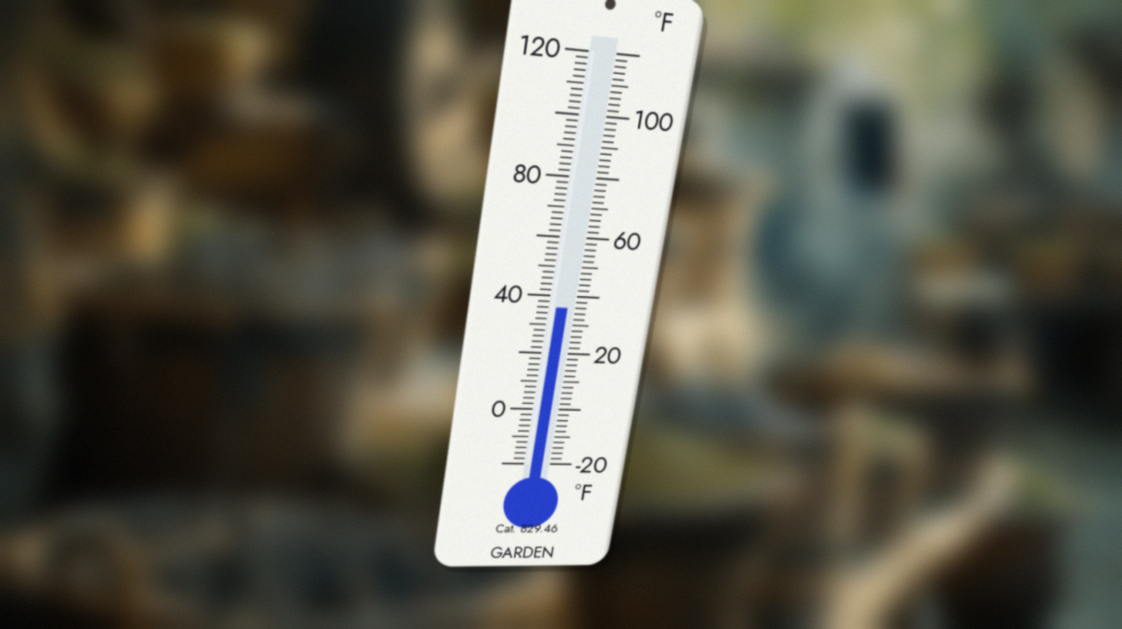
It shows 36 (°F)
